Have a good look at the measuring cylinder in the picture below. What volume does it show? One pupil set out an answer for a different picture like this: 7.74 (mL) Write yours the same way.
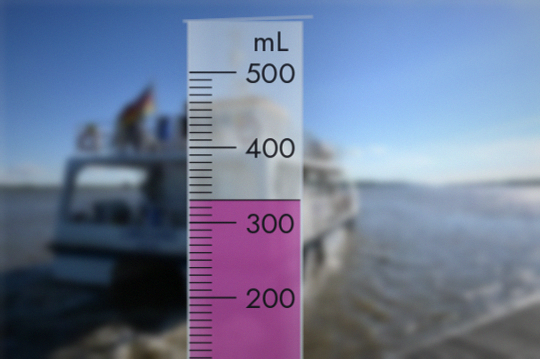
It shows 330 (mL)
